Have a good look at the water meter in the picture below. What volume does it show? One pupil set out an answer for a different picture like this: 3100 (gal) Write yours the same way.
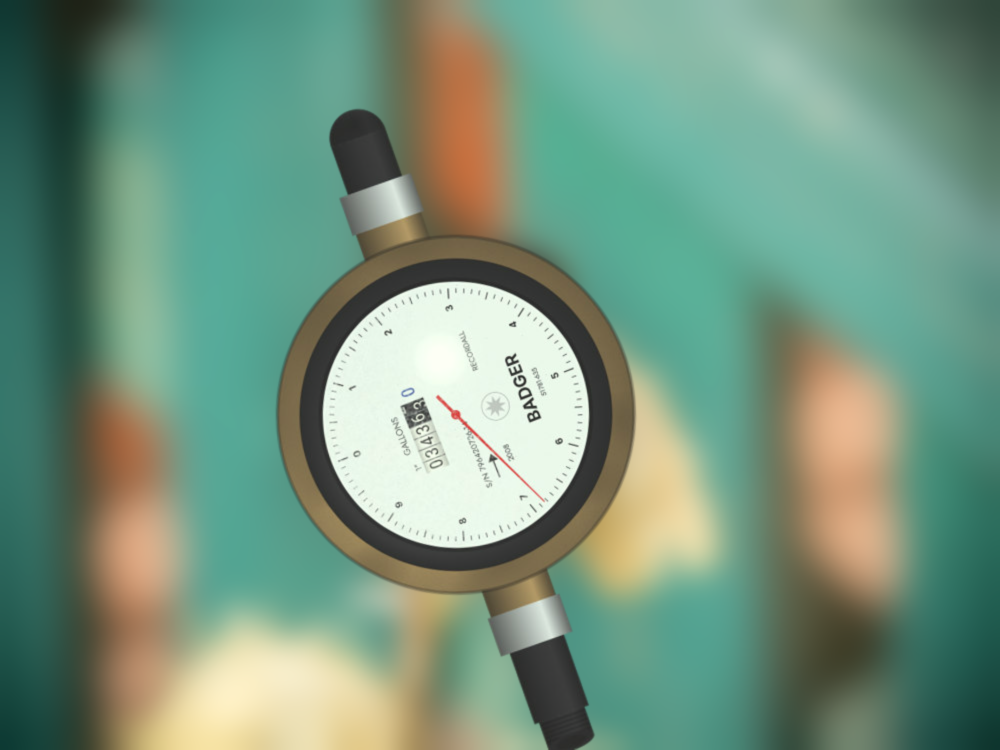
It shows 343626.8 (gal)
